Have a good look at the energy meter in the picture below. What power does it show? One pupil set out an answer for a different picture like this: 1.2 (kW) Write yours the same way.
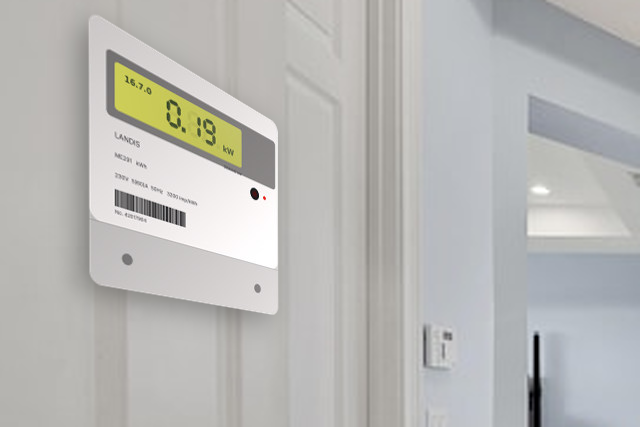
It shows 0.19 (kW)
